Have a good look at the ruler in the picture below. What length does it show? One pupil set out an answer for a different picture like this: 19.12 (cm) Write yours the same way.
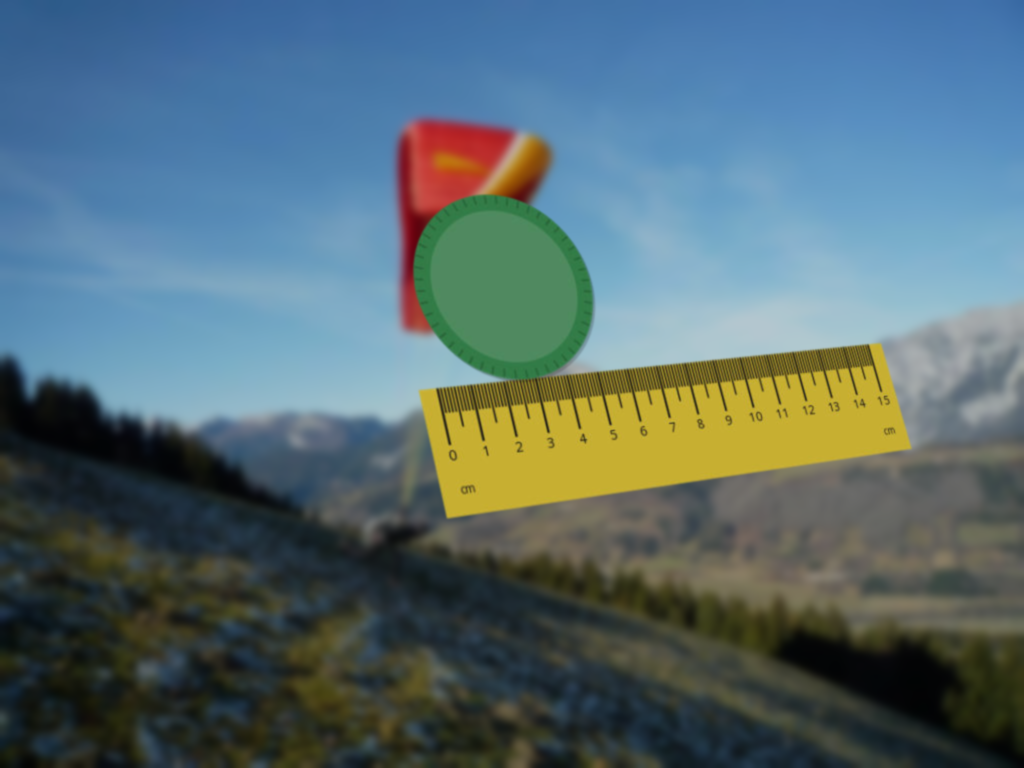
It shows 5.5 (cm)
